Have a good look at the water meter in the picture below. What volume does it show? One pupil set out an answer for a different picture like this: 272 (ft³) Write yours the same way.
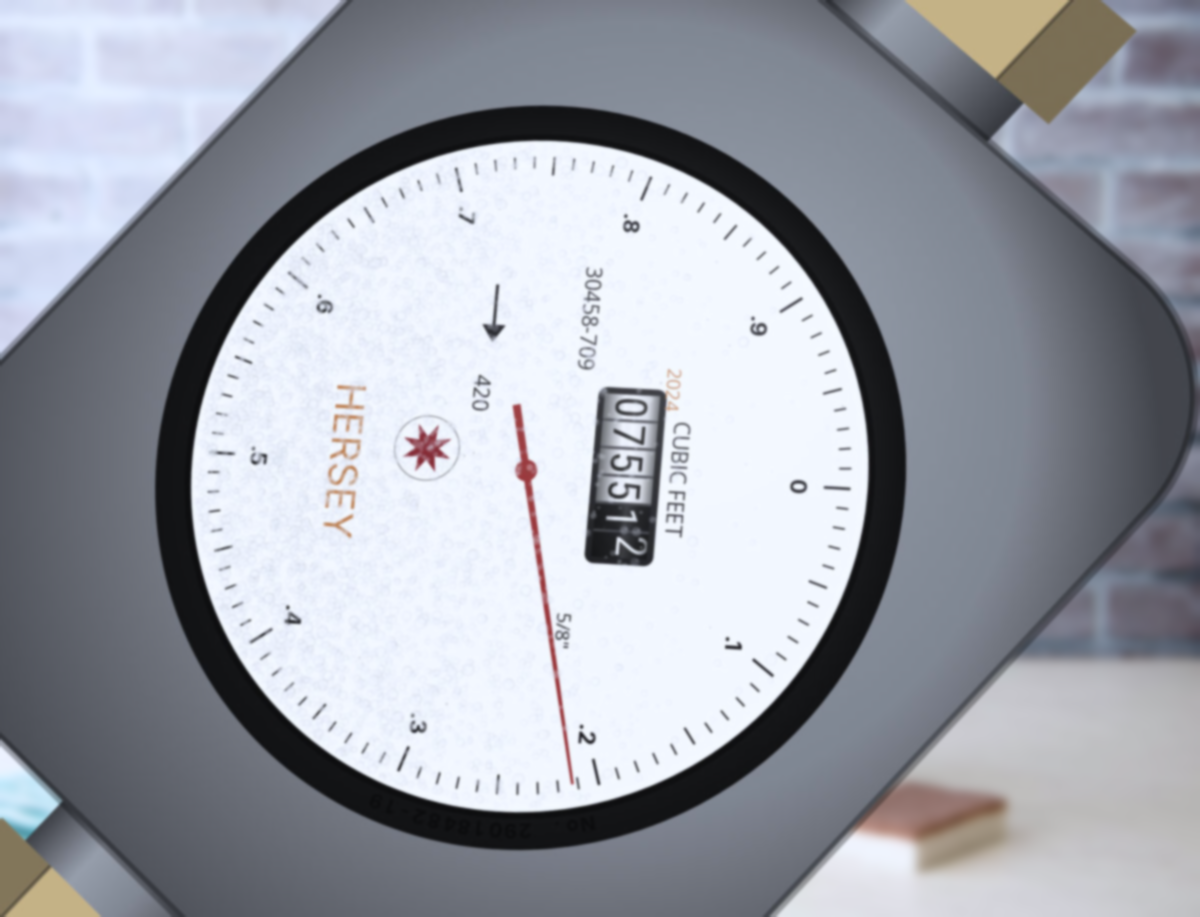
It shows 75512.21 (ft³)
